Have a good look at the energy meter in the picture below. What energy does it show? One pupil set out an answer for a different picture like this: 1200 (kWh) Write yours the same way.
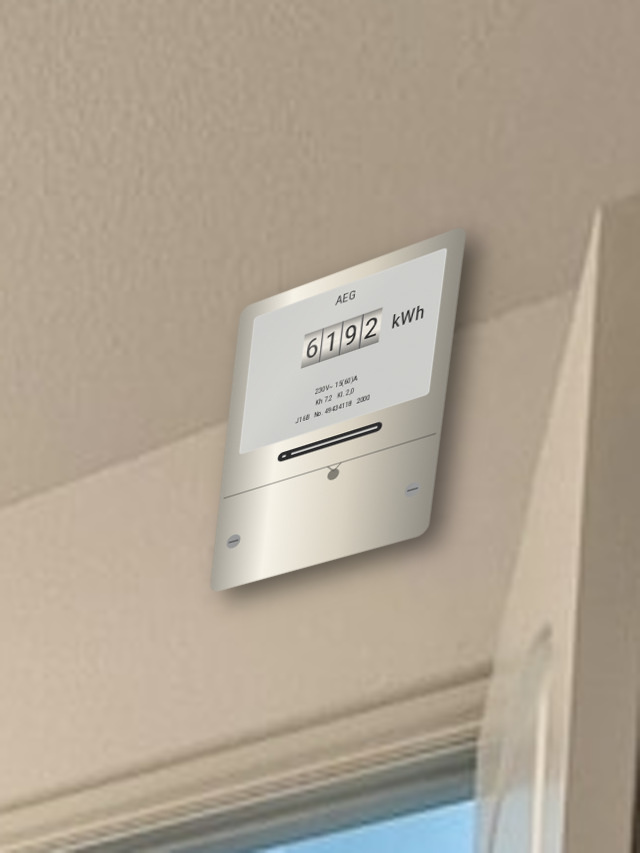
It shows 6192 (kWh)
